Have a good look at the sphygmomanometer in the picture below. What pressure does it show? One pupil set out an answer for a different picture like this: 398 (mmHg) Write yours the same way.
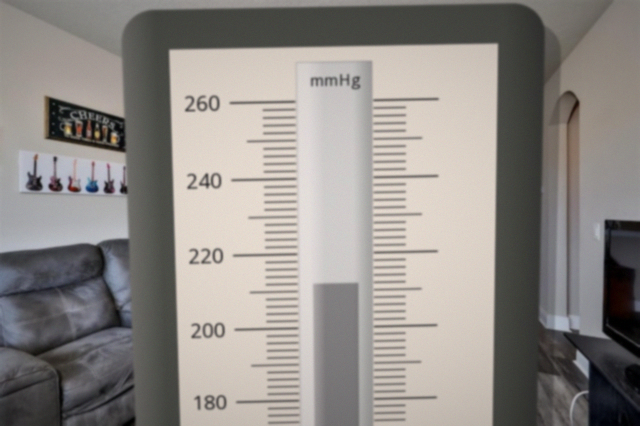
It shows 212 (mmHg)
